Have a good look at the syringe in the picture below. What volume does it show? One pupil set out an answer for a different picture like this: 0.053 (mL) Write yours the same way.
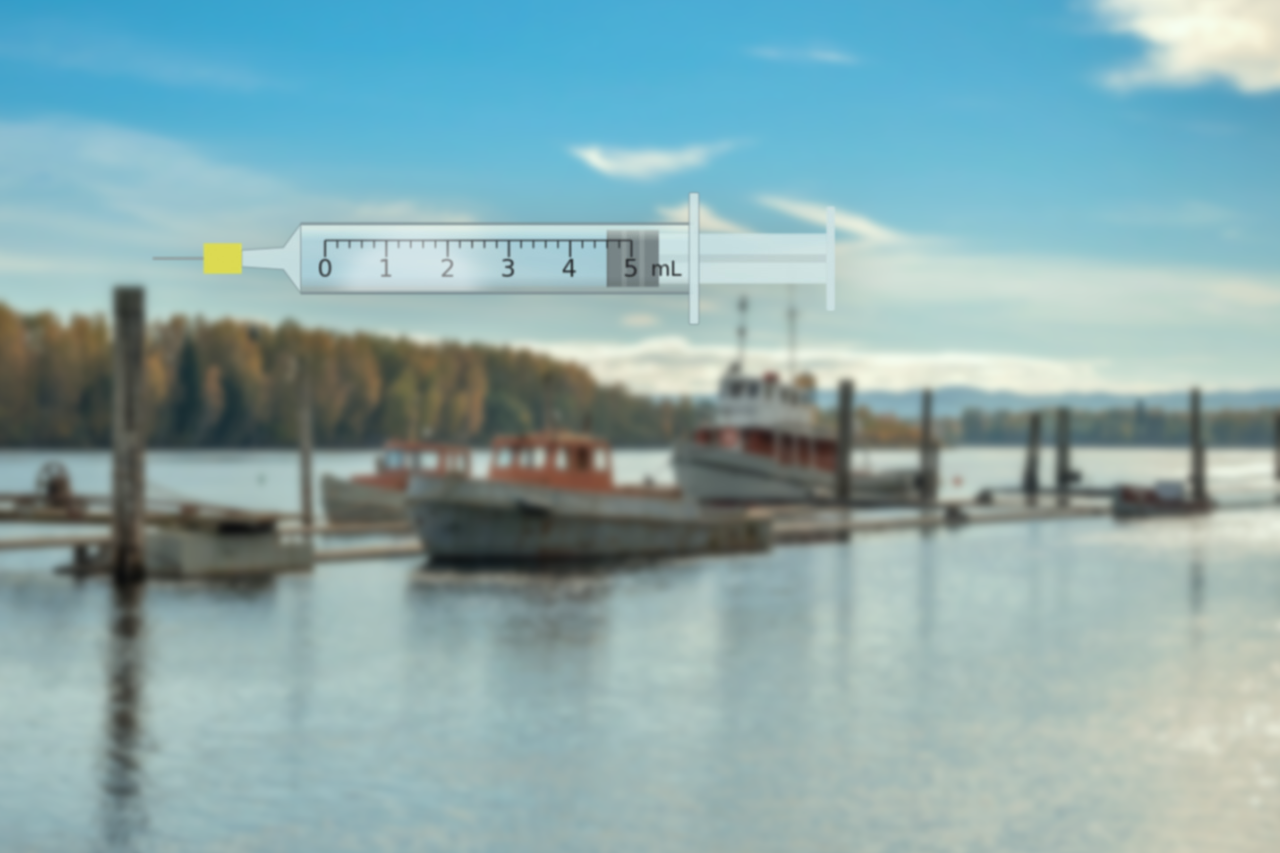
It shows 4.6 (mL)
